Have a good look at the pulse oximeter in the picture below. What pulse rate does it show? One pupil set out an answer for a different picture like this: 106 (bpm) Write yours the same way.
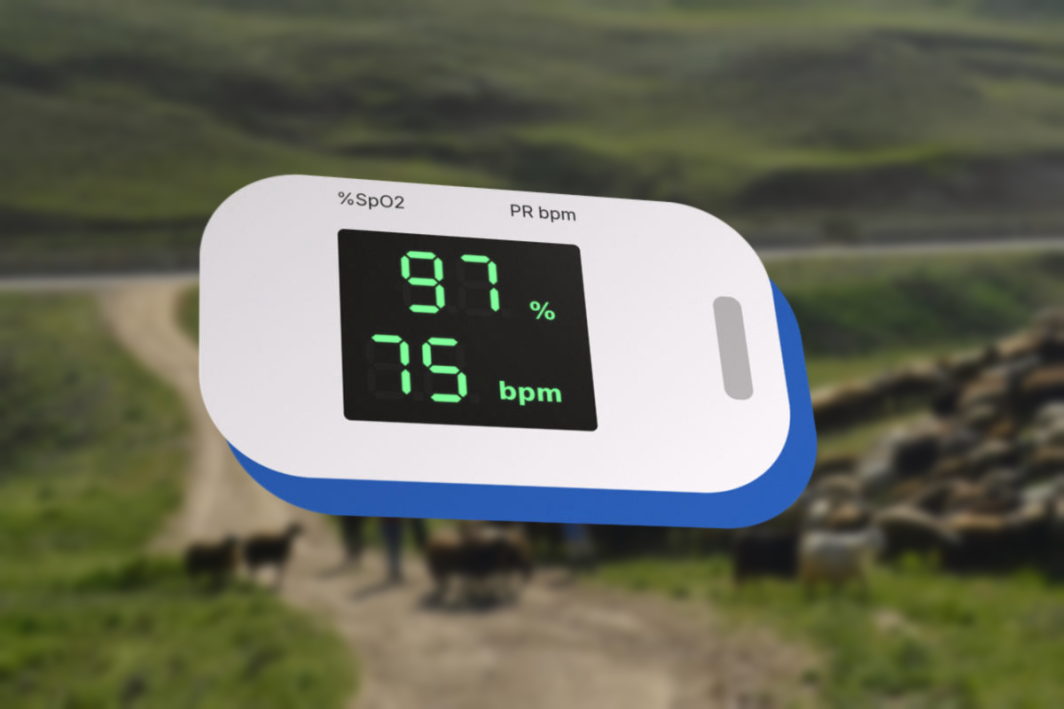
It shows 75 (bpm)
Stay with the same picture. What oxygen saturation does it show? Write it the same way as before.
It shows 97 (%)
